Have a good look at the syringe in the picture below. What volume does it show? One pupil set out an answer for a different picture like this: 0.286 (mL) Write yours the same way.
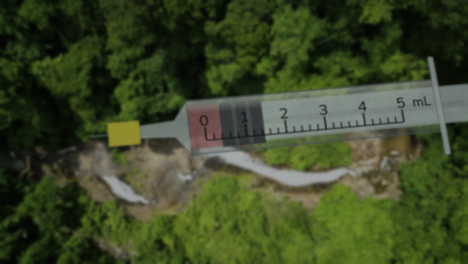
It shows 0.4 (mL)
